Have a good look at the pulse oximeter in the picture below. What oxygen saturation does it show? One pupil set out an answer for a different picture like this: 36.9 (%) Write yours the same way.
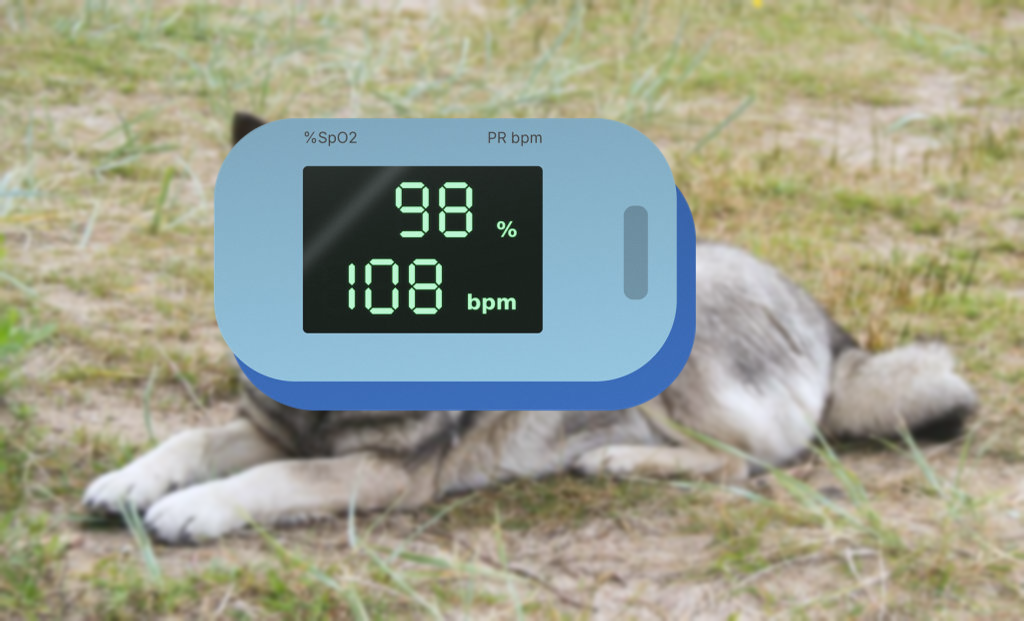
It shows 98 (%)
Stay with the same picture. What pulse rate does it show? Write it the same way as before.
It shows 108 (bpm)
